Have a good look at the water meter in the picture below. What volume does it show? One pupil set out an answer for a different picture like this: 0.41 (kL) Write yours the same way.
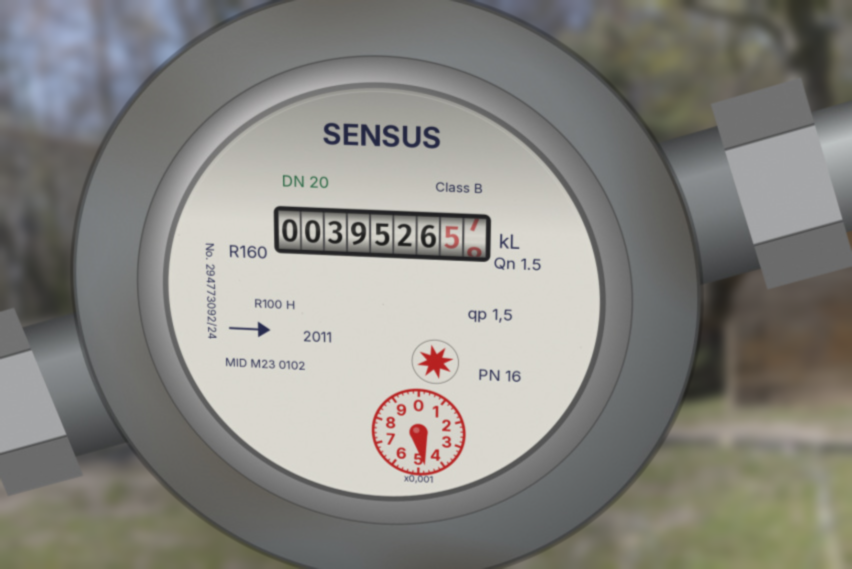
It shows 39526.574 (kL)
